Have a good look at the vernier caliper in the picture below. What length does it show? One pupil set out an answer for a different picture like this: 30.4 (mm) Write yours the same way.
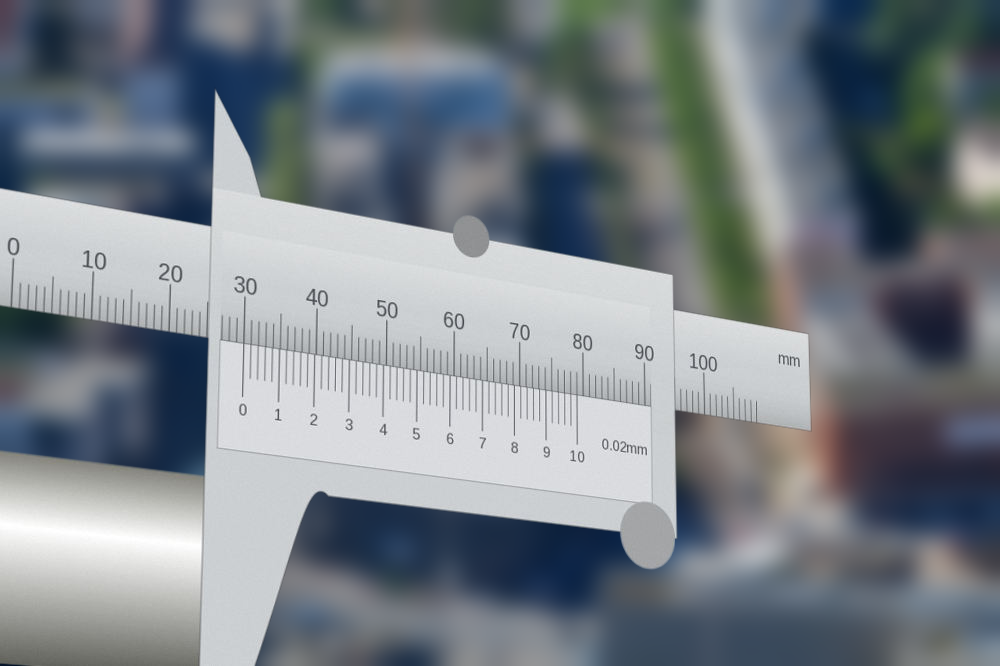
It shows 30.0 (mm)
